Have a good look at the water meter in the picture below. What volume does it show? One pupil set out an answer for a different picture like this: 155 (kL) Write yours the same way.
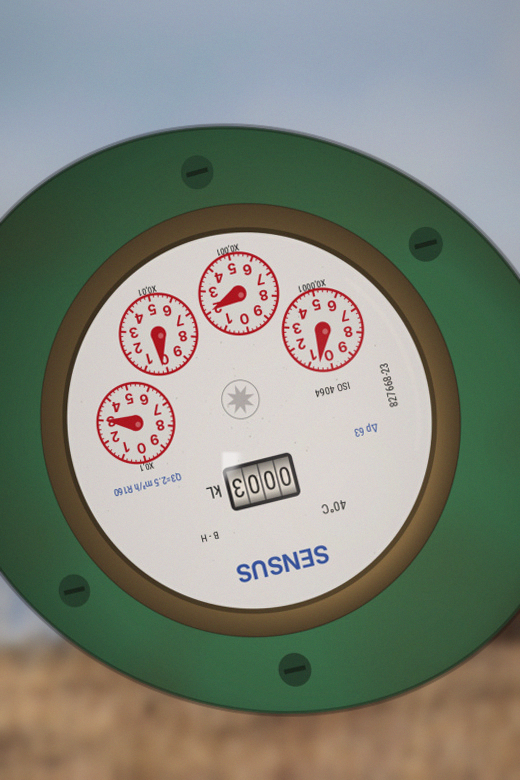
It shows 3.3020 (kL)
